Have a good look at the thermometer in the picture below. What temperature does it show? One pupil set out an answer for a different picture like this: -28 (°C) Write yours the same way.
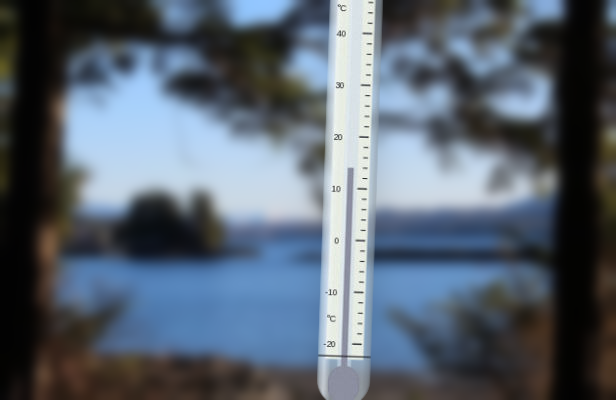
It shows 14 (°C)
